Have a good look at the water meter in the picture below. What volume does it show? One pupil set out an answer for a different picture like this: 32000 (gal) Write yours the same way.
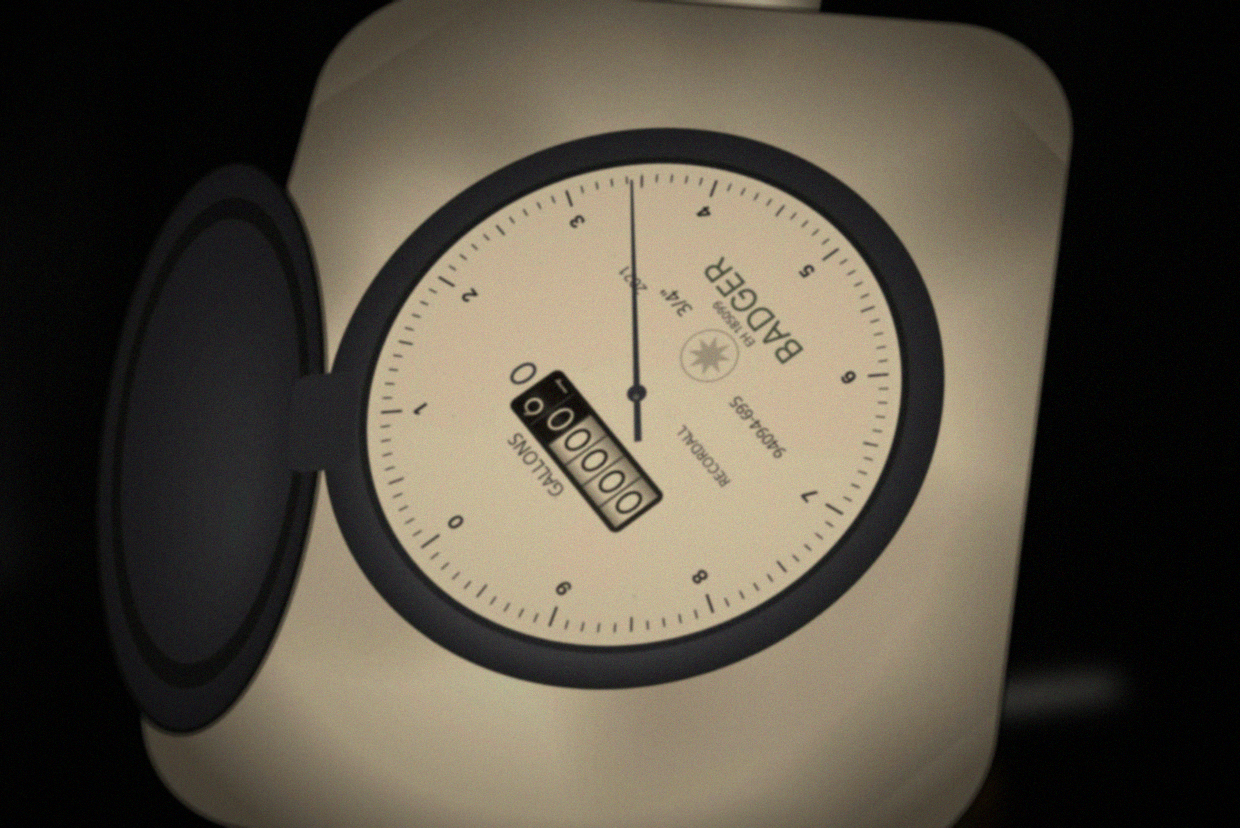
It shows 63.4 (gal)
